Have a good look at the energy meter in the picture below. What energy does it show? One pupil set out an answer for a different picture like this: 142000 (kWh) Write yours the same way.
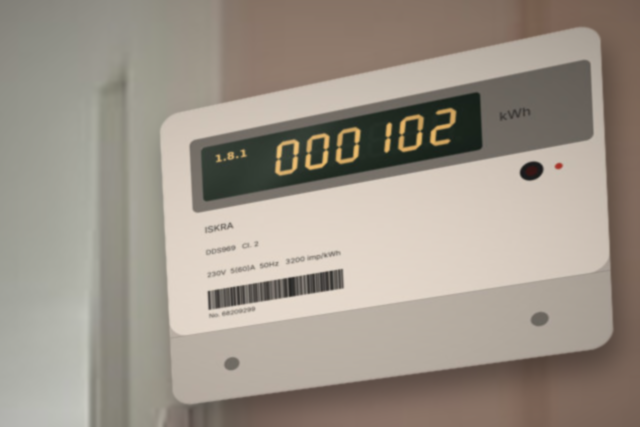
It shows 102 (kWh)
